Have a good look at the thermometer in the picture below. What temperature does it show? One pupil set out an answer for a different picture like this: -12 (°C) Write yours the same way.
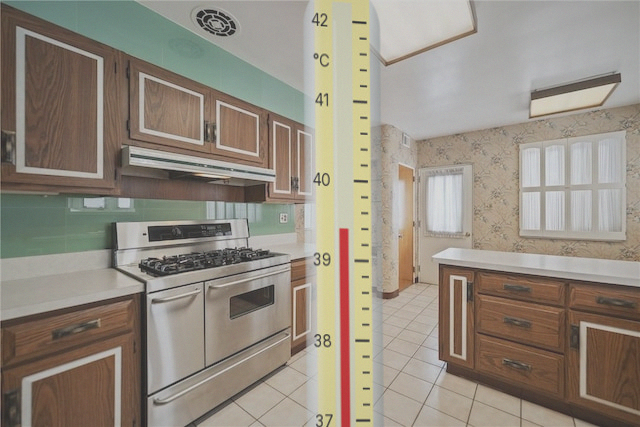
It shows 39.4 (°C)
